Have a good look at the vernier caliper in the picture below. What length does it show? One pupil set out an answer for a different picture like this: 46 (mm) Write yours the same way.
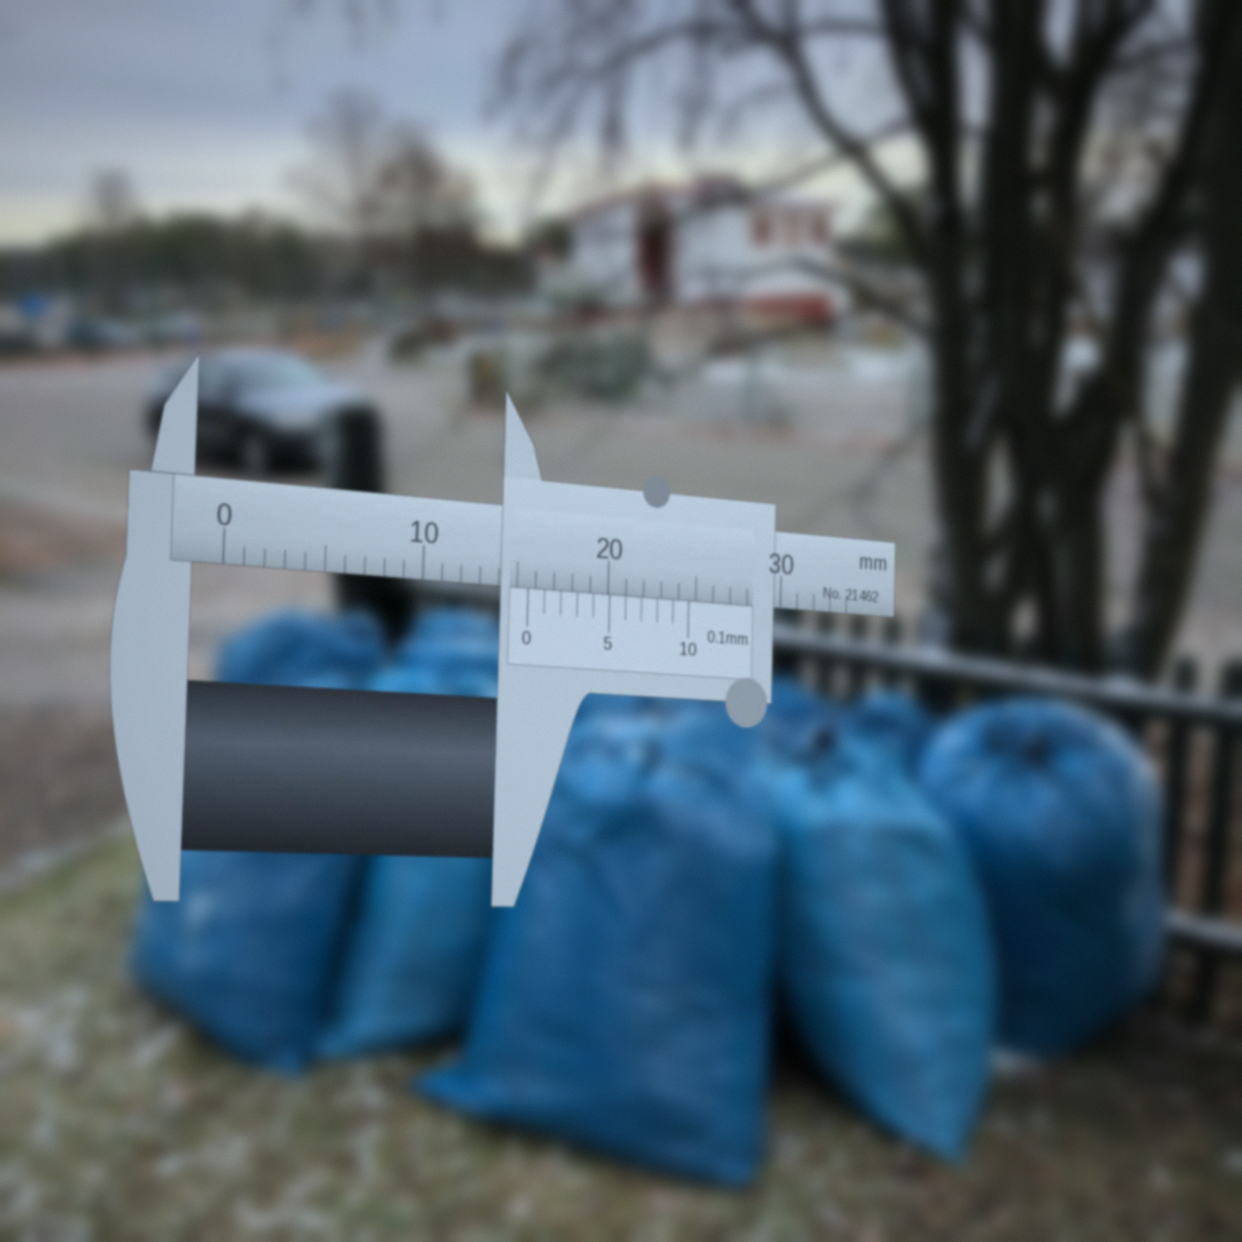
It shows 15.6 (mm)
